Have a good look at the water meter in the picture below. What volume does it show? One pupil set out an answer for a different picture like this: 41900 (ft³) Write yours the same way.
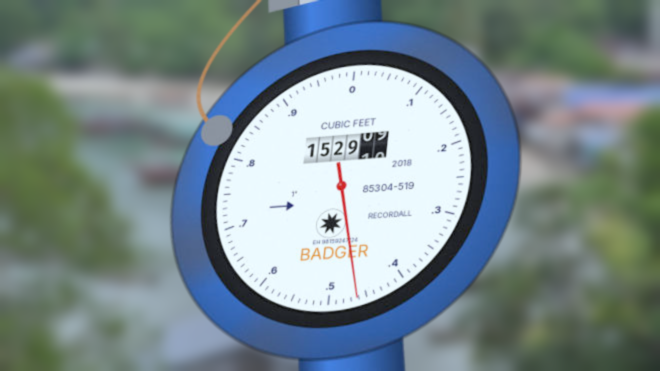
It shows 152909.46 (ft³)
